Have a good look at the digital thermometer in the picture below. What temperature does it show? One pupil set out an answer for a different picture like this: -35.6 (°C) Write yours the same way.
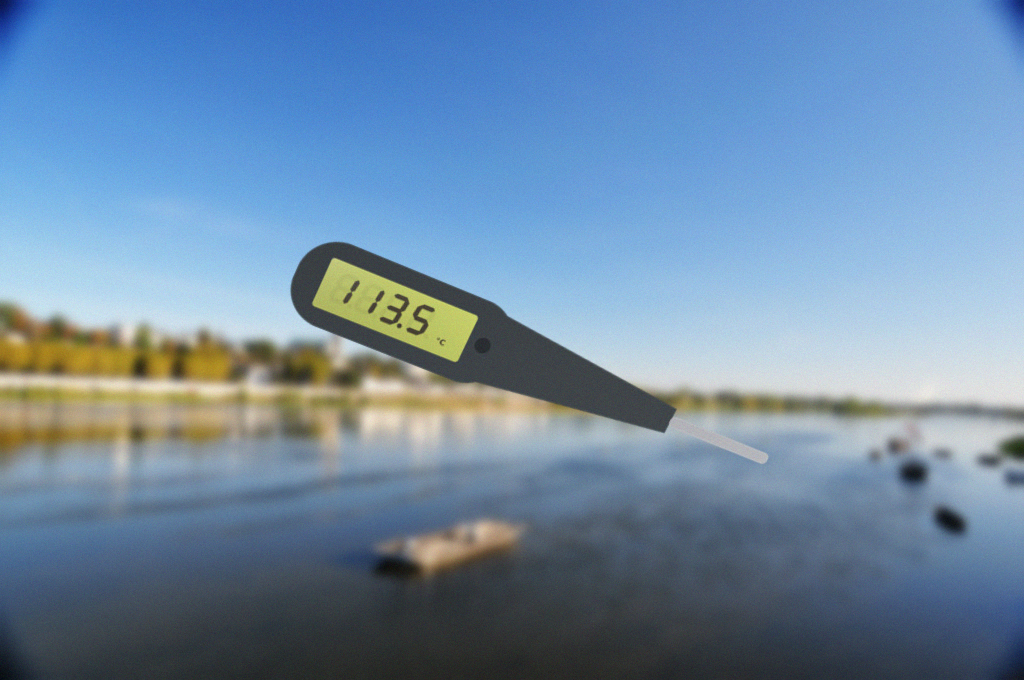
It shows 113.5 (°C)
